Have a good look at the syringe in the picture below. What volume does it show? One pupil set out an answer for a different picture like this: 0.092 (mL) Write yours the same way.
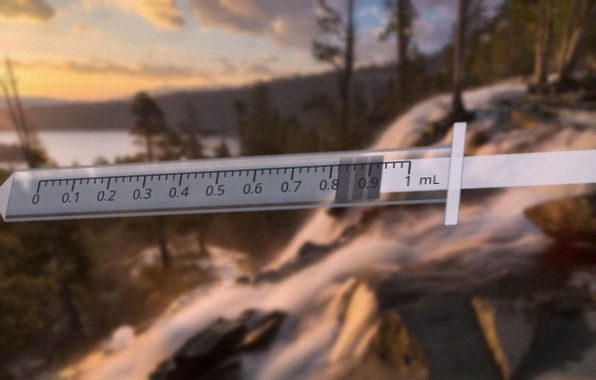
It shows 0.82 (mL)
